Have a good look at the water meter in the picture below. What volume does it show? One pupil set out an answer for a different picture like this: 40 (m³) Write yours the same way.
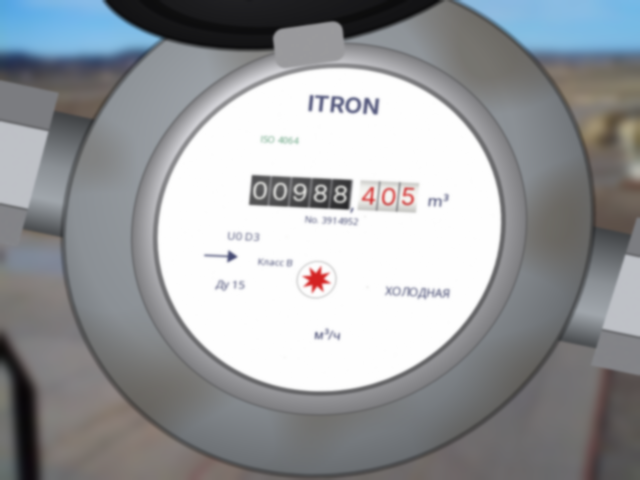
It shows 988.405 (m³)
